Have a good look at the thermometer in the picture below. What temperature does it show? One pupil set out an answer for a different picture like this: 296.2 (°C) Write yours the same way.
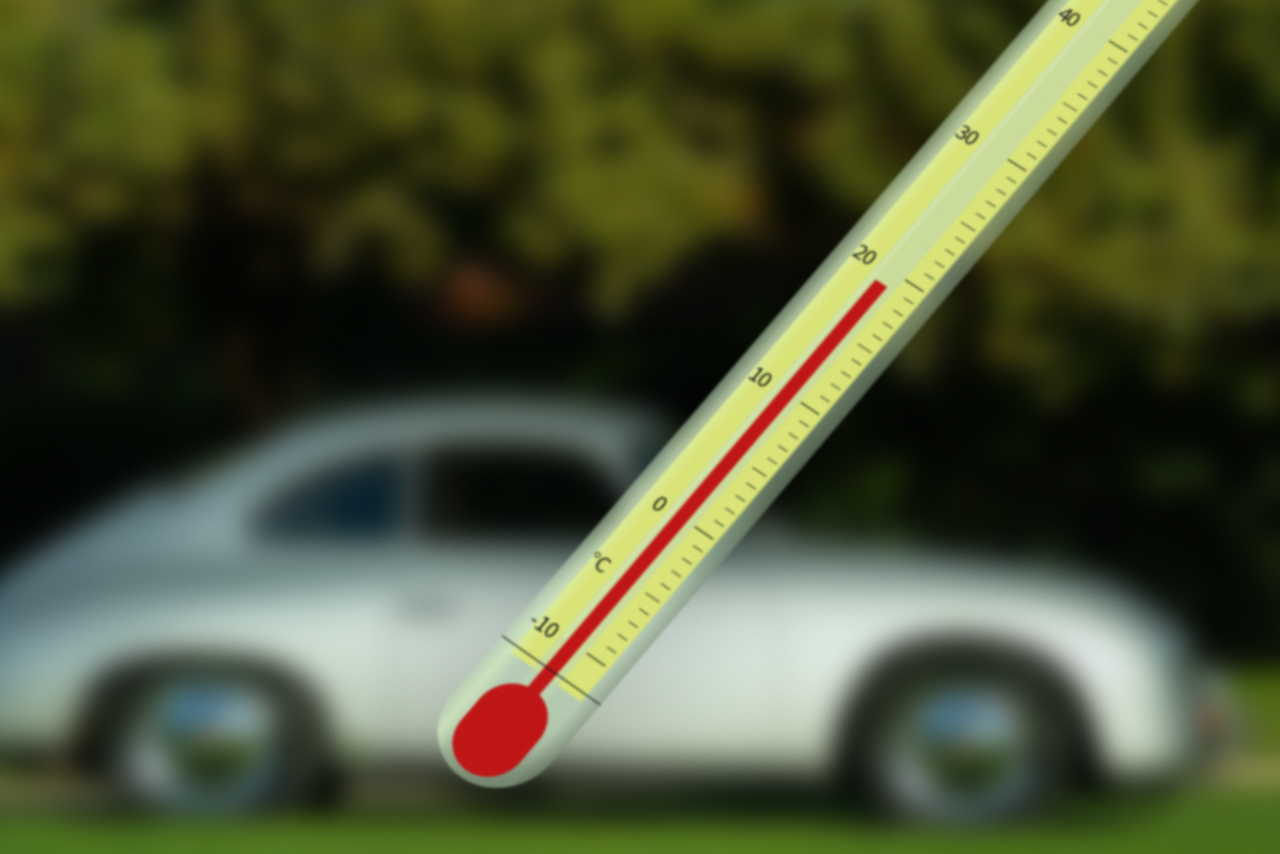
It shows 19 (°C)
